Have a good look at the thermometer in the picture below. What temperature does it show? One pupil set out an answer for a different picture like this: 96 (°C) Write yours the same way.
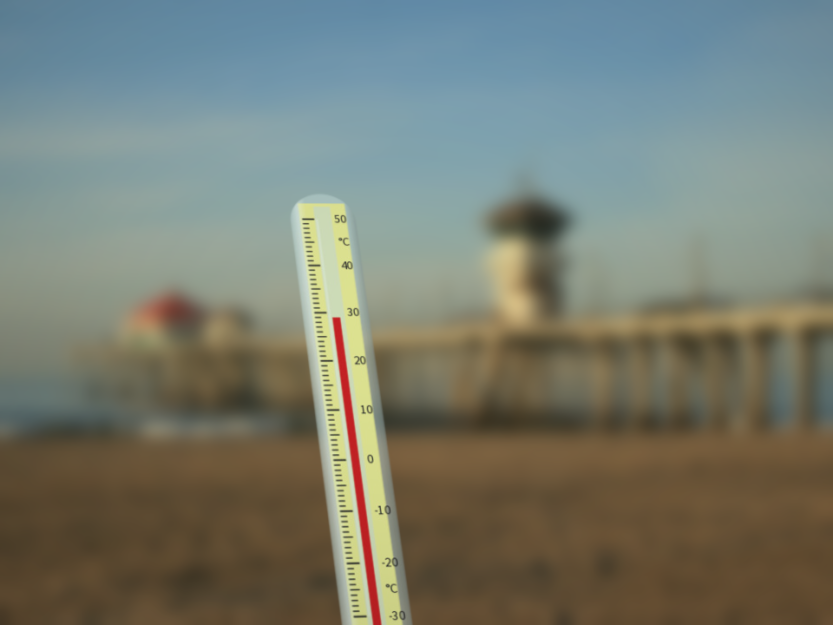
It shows 29 (°C)
